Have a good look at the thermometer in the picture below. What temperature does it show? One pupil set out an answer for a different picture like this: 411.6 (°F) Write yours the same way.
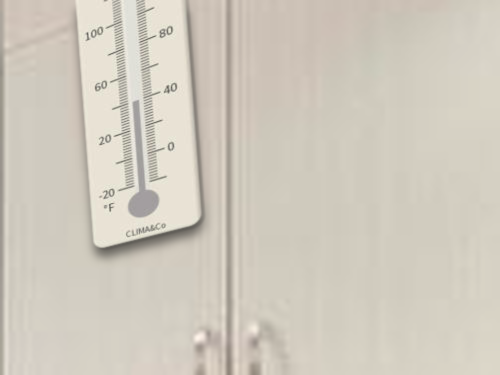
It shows 40 (°F)
